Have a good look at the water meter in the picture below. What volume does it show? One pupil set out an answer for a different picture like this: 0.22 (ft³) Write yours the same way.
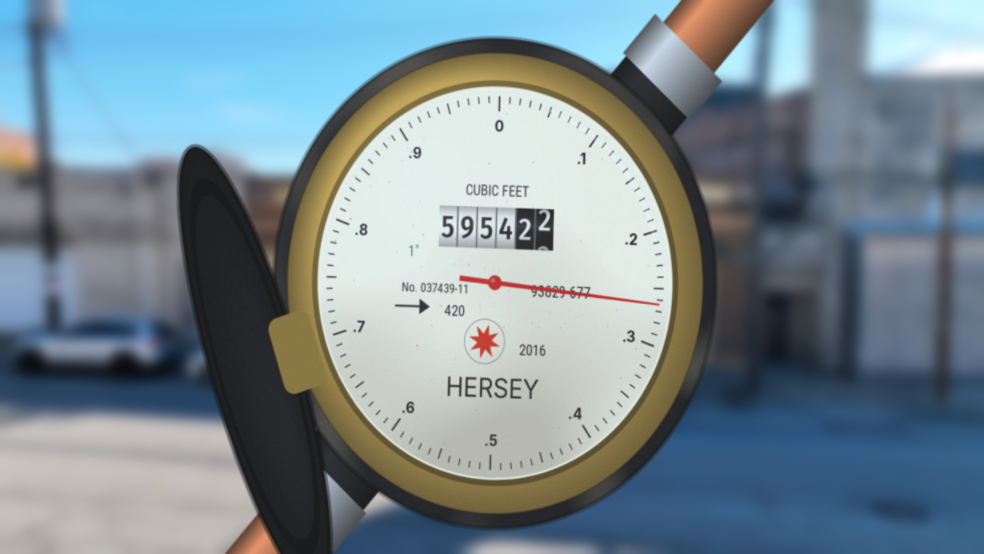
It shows 595422.26 (ft³)
